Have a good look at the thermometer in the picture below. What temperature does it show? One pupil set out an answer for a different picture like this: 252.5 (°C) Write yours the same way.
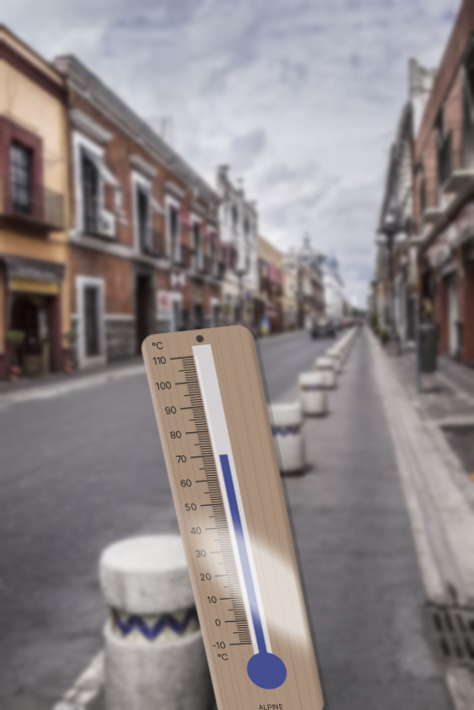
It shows 70 (°C)
